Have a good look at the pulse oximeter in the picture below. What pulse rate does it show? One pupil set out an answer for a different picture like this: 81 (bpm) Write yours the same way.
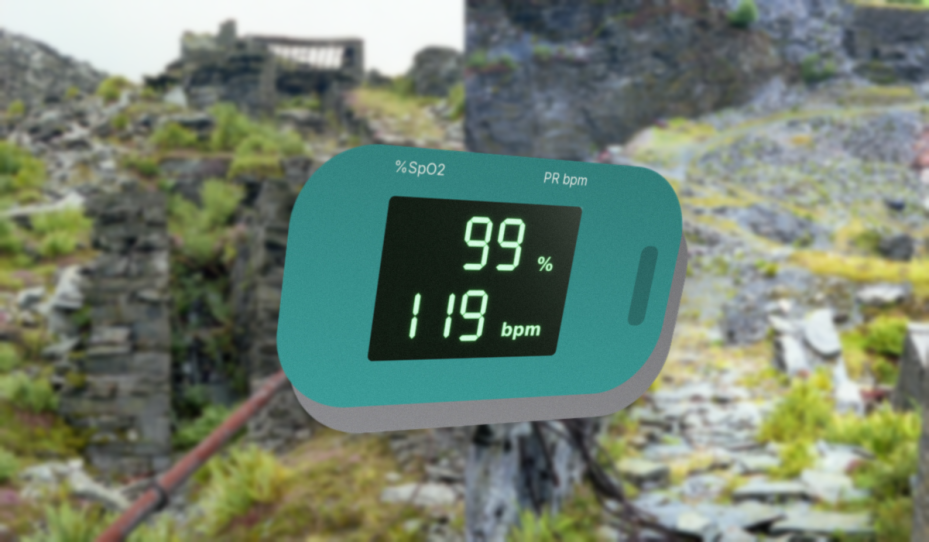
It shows 119 (bpm)
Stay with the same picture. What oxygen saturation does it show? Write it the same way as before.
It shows 99 (%)
